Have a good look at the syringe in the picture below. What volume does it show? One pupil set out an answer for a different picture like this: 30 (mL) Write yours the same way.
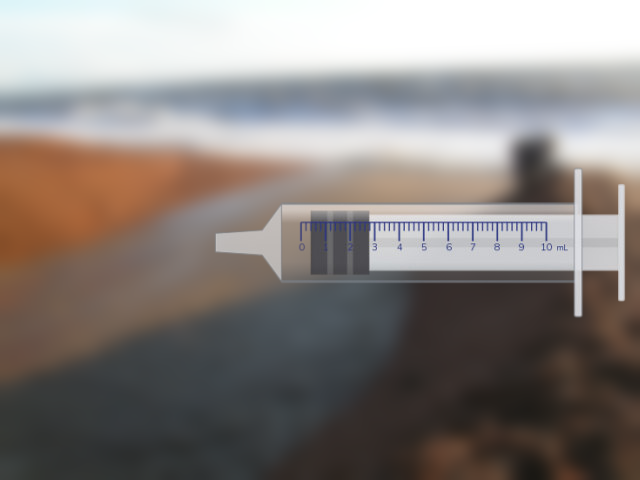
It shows 0.4 (mL)
